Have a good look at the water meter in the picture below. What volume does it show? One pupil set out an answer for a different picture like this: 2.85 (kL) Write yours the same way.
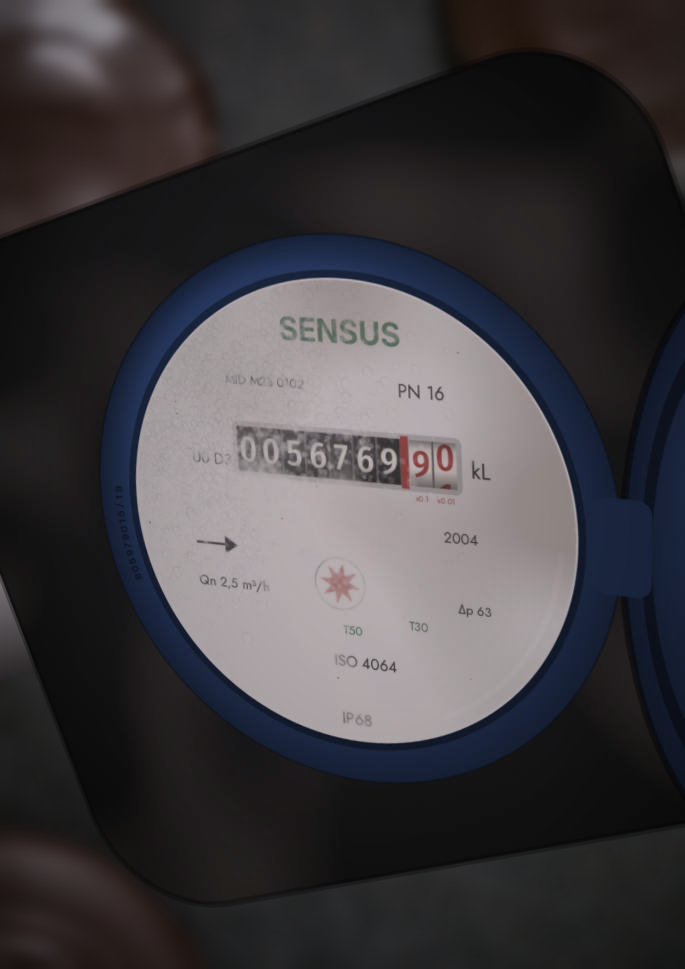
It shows 56769.90 (kL)
